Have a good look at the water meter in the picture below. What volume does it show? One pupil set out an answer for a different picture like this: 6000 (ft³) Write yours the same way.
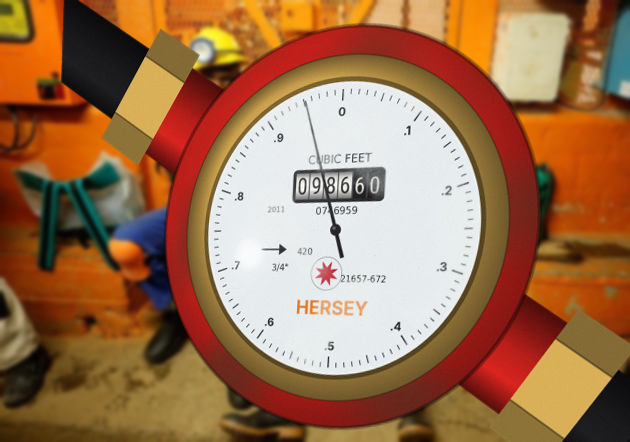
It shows 98659.95 (ft³)
